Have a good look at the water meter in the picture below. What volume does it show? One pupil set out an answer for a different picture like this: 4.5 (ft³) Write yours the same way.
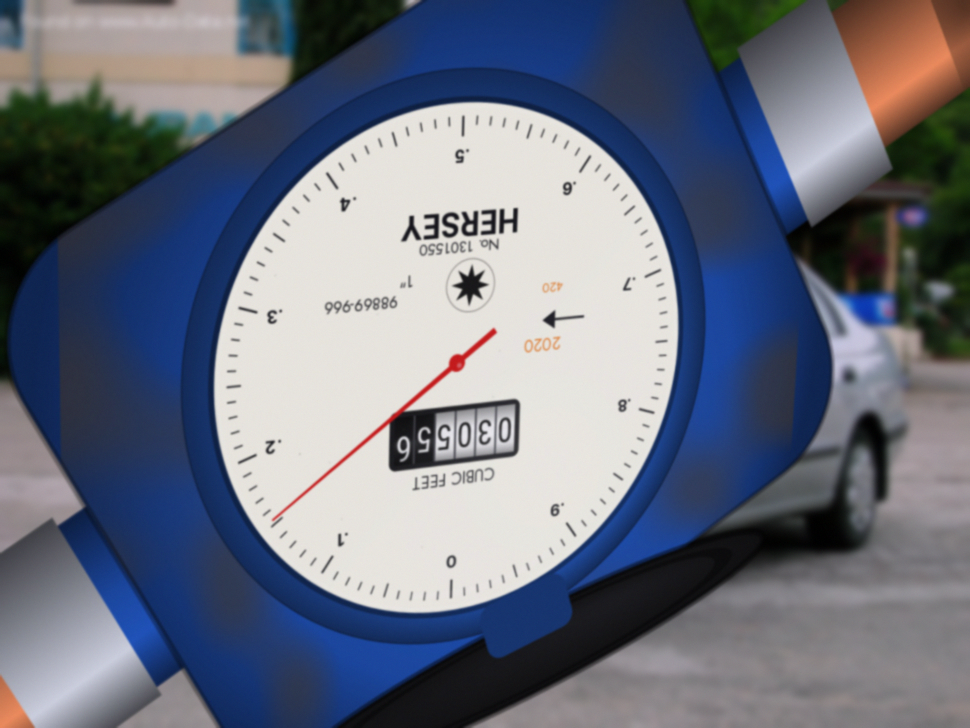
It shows 30556.15 (ft³)
